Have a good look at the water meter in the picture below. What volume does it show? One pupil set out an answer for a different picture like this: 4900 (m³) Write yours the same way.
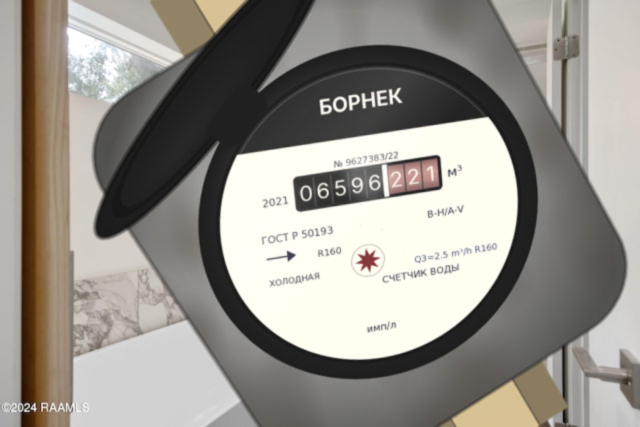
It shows 6596.221 (m³)
